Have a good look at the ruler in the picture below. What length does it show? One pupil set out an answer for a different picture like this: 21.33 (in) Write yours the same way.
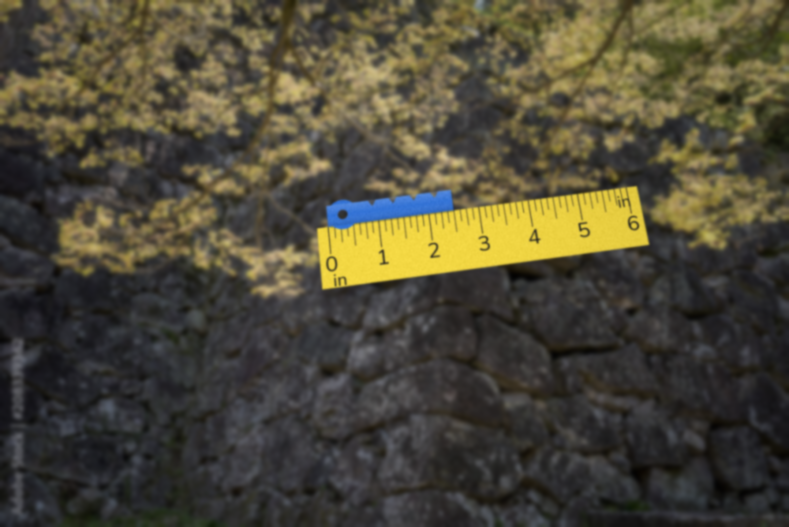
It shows 2.5 (in)
